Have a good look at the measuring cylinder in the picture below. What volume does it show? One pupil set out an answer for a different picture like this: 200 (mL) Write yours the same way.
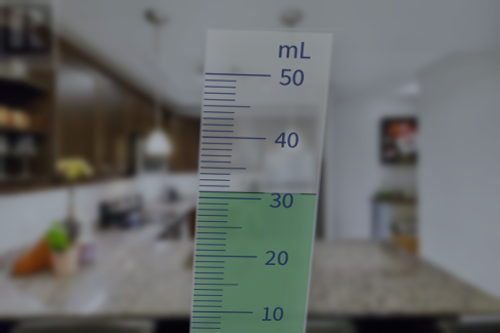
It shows 31 (mL)
